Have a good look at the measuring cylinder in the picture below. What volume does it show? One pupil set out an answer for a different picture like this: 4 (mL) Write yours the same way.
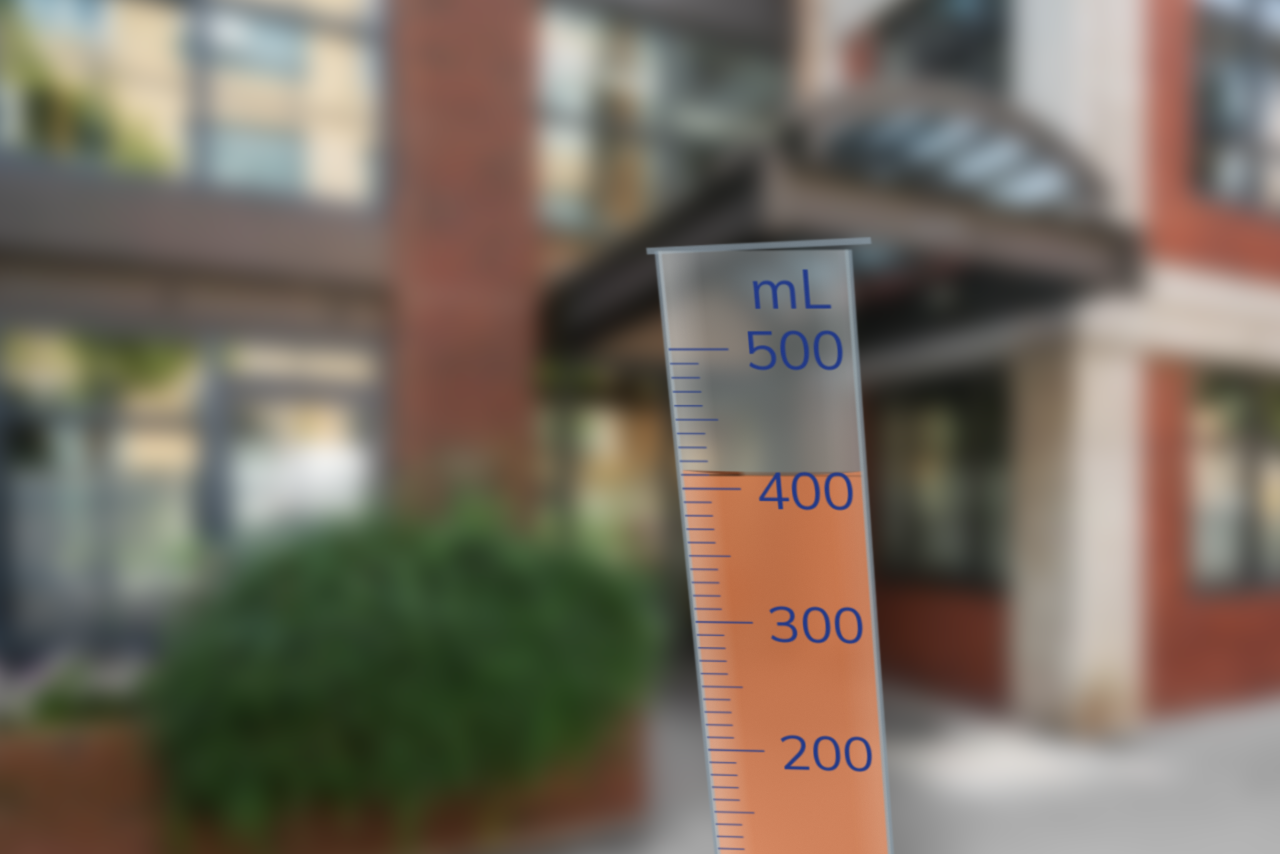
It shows 410 (mL)
